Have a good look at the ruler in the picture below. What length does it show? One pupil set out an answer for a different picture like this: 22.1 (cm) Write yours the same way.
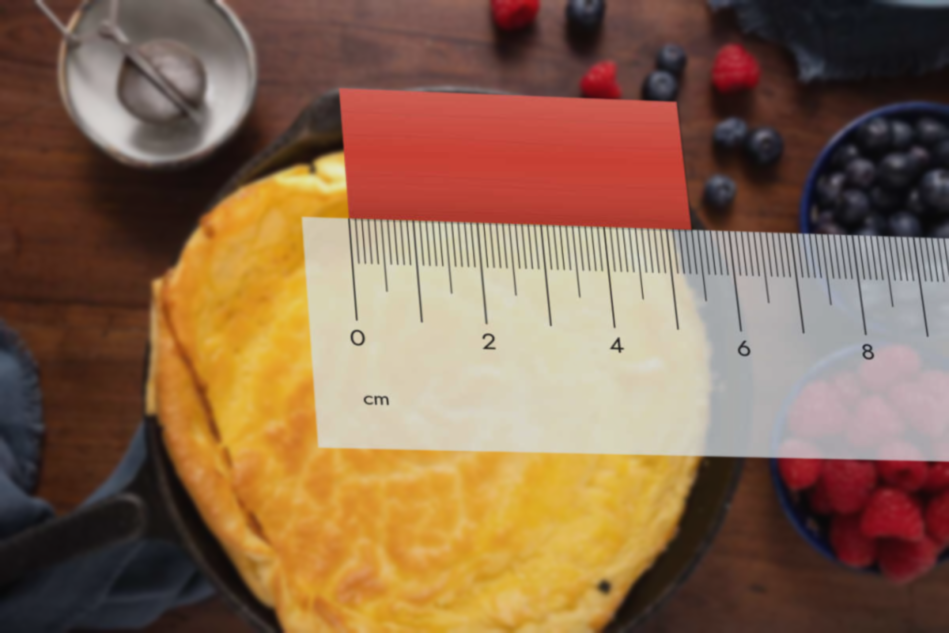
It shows 5.4 (cm)
